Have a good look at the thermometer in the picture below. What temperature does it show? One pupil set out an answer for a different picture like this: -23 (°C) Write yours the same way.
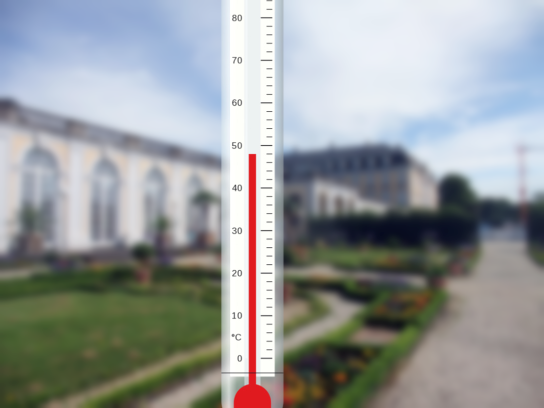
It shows 48 (°C)
